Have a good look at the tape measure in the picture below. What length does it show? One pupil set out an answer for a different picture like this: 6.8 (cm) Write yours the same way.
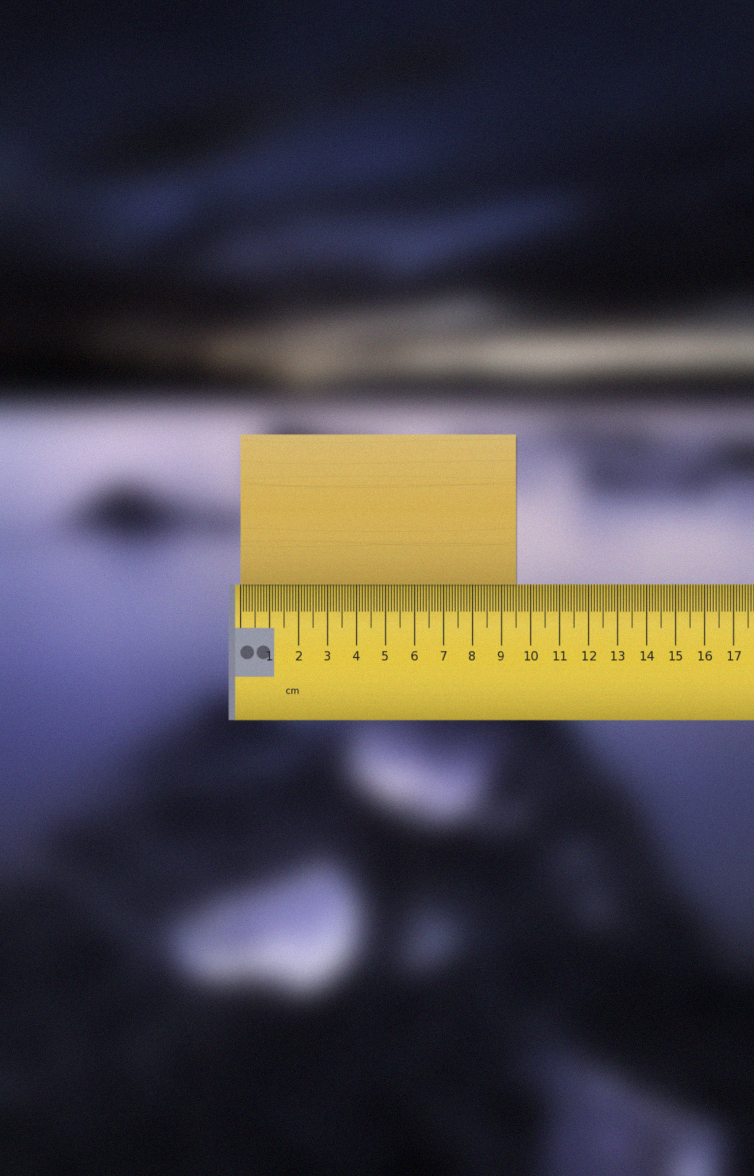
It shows 9.5 (cm)
